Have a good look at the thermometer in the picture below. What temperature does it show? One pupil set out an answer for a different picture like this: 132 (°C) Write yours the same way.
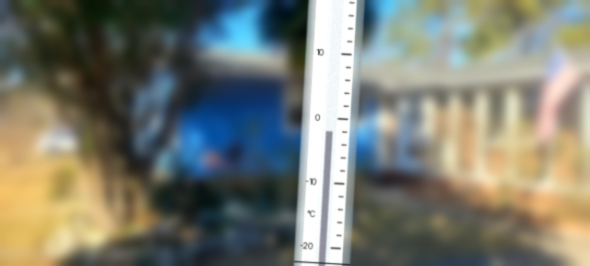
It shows -2 (°C)
